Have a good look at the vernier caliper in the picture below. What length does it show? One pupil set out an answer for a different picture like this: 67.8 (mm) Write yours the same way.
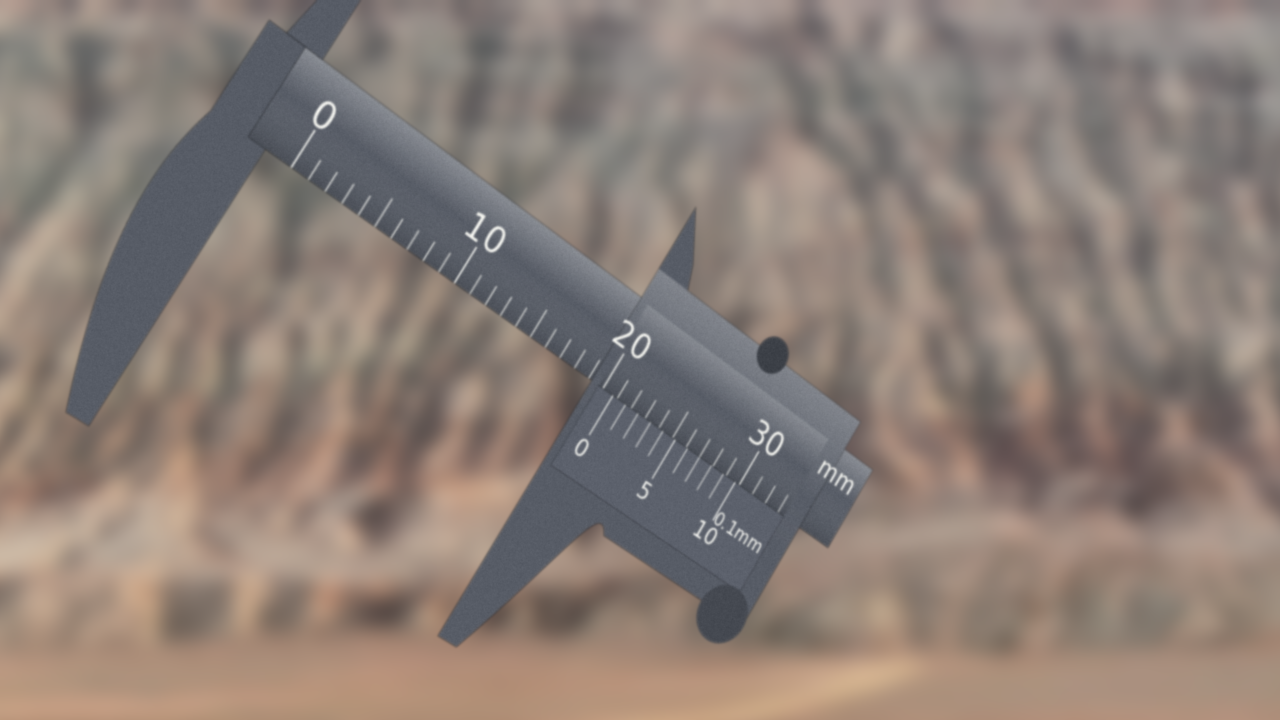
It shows 20.7 (mm)
